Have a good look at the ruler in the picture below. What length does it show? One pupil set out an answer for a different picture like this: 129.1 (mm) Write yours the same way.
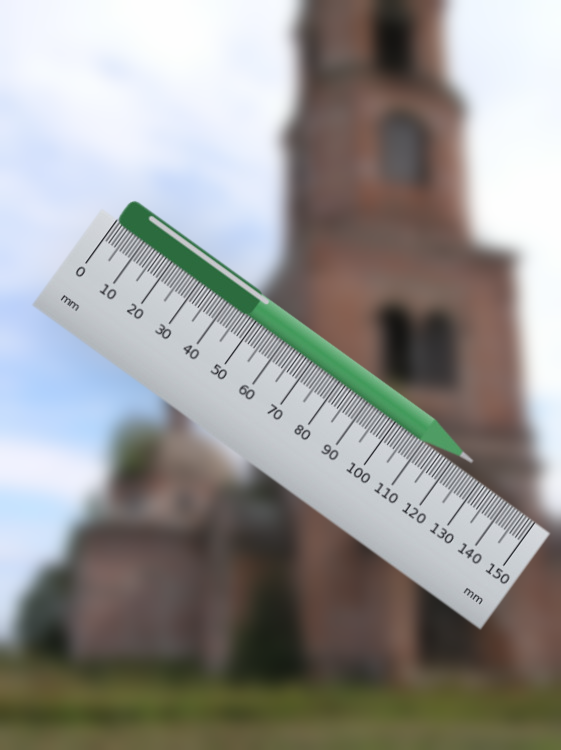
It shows 125 (mm)
